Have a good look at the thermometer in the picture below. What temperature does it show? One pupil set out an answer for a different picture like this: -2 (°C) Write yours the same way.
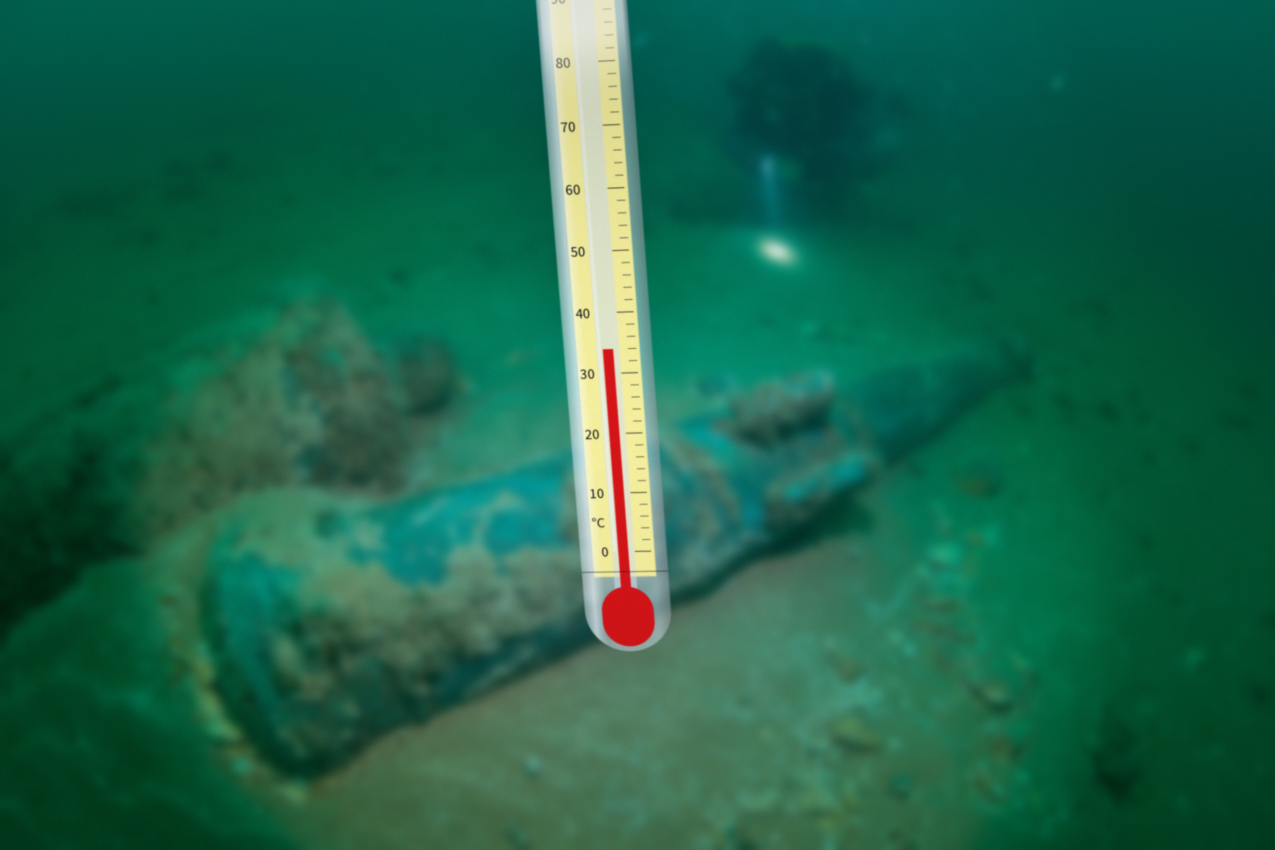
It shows 34 (°C)
